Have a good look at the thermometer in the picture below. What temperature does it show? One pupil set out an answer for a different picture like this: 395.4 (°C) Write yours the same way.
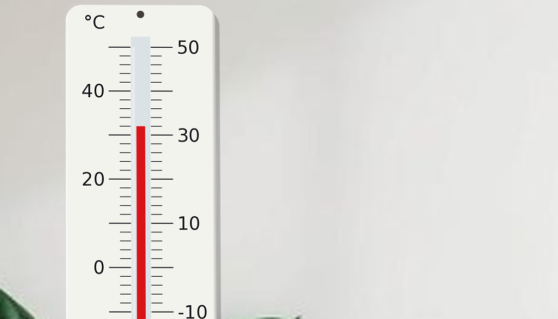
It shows 32 (°C)
